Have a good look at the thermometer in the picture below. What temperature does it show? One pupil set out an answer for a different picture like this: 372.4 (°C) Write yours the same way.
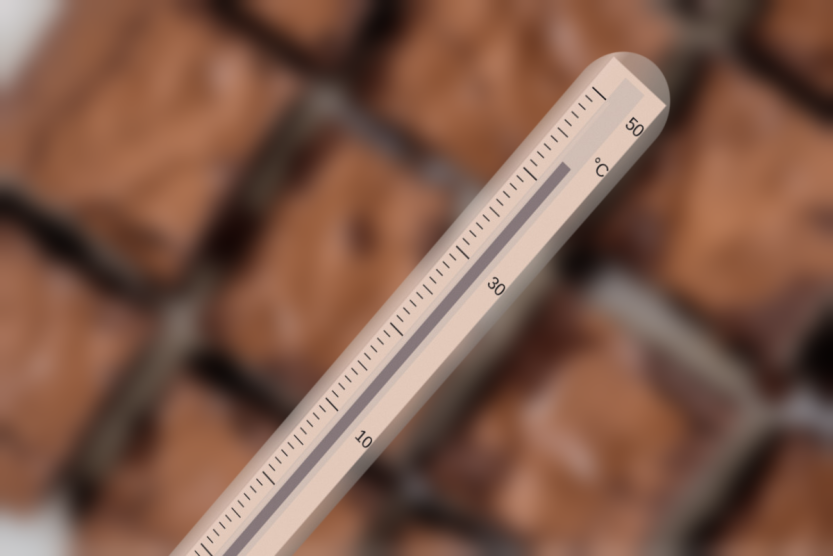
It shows 43 (°C)
